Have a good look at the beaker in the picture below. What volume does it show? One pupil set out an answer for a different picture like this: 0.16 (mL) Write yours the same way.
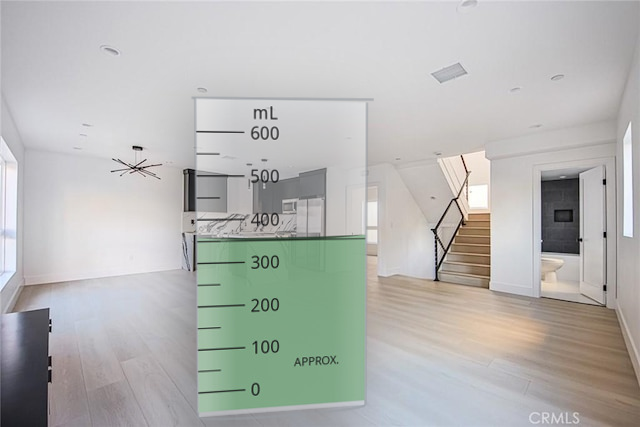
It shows 350 (mL)
